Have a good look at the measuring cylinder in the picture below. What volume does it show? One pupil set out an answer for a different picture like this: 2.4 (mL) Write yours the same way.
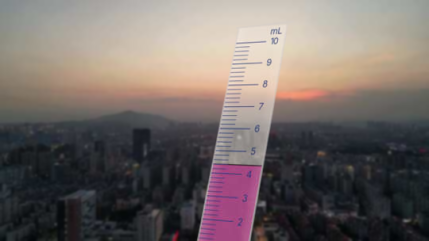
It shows 4.4 (mL)
